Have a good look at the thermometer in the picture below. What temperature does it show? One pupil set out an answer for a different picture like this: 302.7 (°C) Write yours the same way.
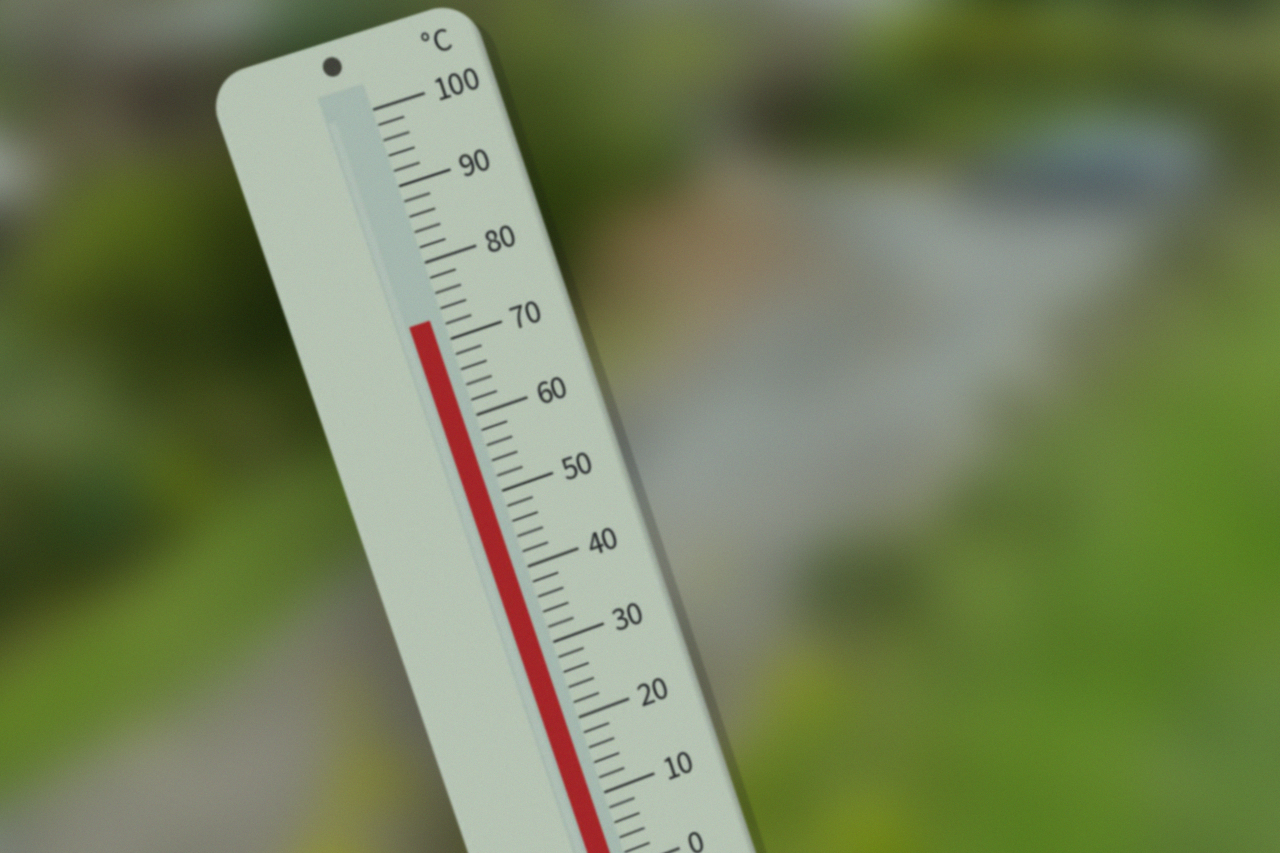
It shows 73 (°C)
